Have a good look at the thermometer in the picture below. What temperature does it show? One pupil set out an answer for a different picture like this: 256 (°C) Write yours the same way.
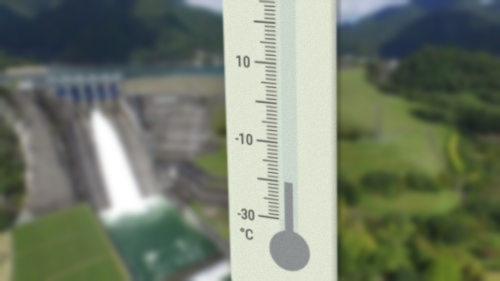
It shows -20 (°C)
